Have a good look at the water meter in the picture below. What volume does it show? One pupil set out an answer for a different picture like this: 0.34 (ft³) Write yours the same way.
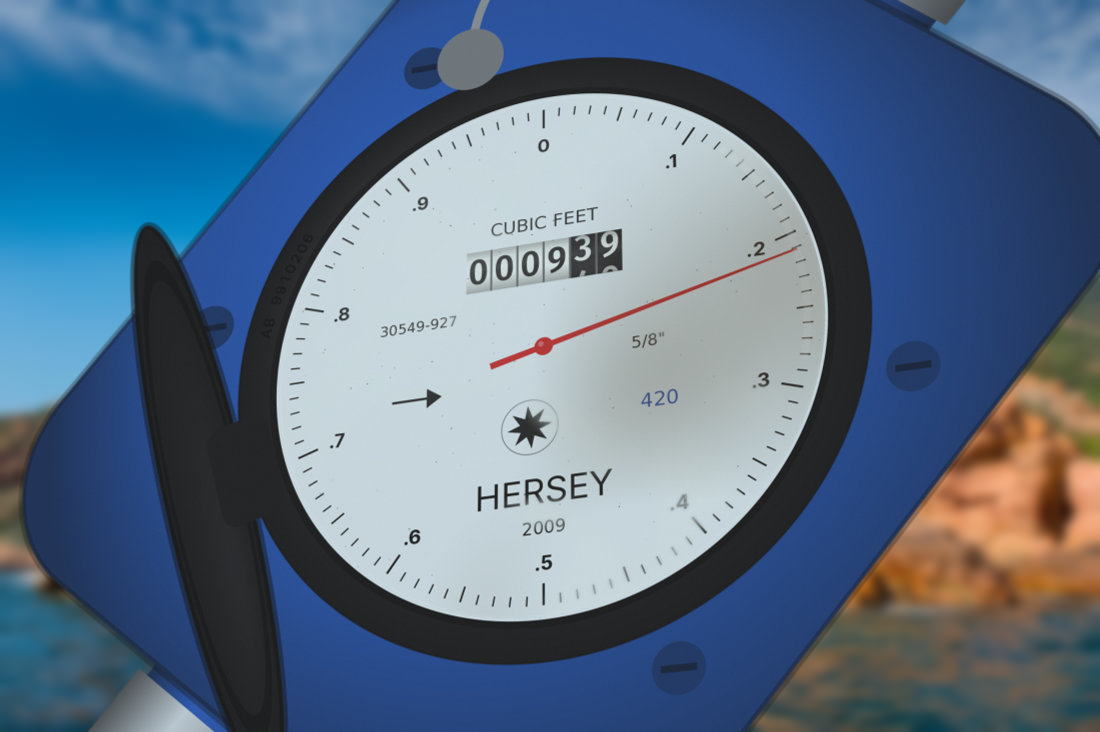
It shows 939.21 (ft³)
